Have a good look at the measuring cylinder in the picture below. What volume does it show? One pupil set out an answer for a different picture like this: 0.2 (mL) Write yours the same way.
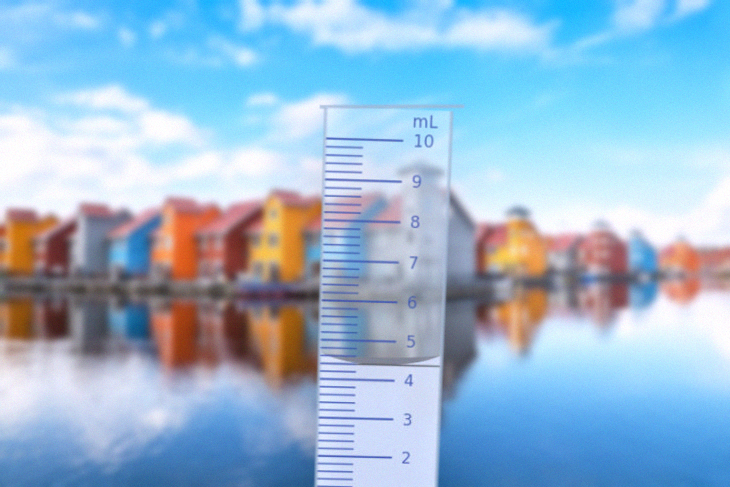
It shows 4.4 (mL)
